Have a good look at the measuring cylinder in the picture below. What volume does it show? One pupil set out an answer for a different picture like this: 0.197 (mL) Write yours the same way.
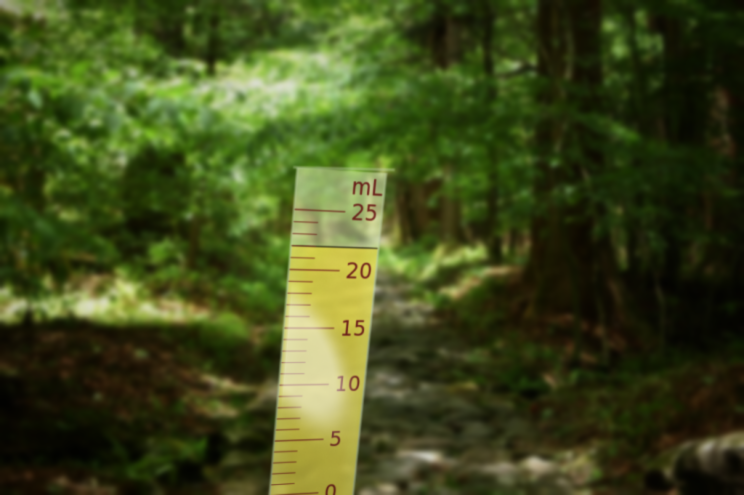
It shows 22 (mL)
